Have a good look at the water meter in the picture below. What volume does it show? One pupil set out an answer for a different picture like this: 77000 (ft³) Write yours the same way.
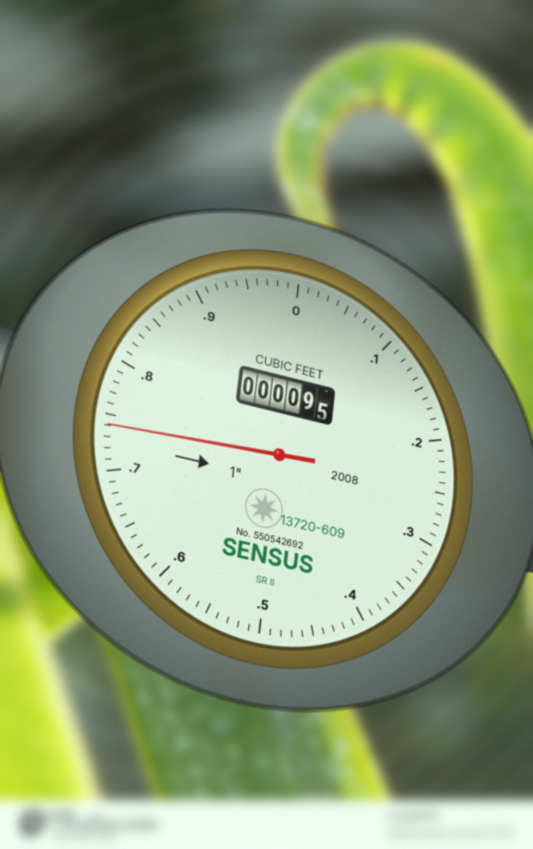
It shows 94.74 (ft³)
